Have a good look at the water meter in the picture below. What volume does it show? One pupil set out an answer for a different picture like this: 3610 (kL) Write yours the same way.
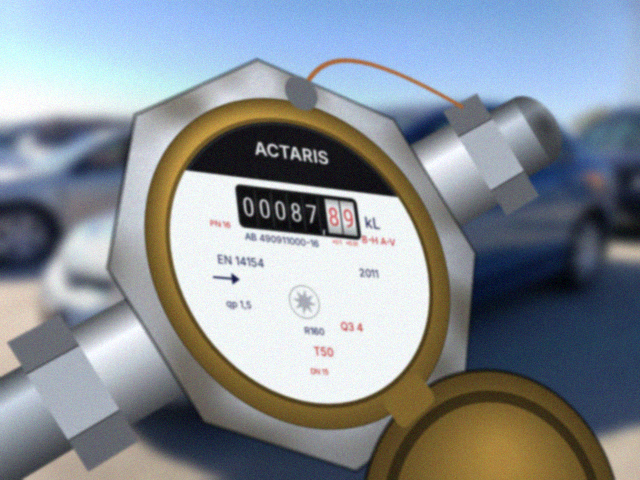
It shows 87.89 (kL)
